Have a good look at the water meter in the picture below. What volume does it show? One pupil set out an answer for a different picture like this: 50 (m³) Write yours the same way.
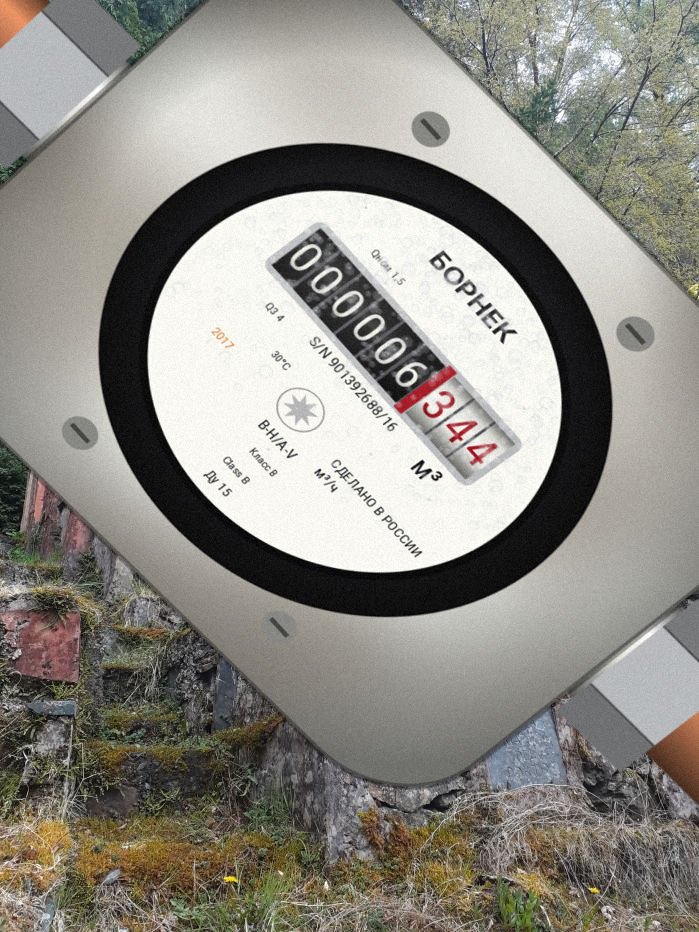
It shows 6.344 (m³)
